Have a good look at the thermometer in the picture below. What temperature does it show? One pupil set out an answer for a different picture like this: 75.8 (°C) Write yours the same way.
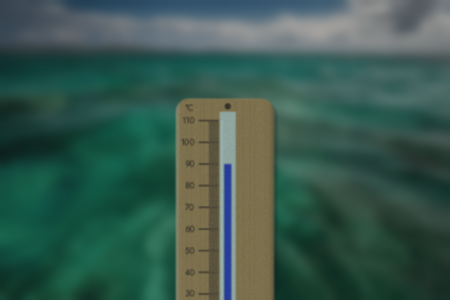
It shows 90 (°C)
